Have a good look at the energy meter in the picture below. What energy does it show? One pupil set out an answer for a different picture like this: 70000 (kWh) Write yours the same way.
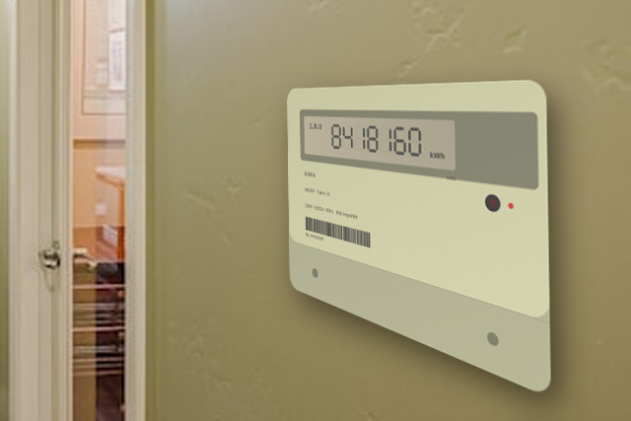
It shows 8418160 (kWh)
